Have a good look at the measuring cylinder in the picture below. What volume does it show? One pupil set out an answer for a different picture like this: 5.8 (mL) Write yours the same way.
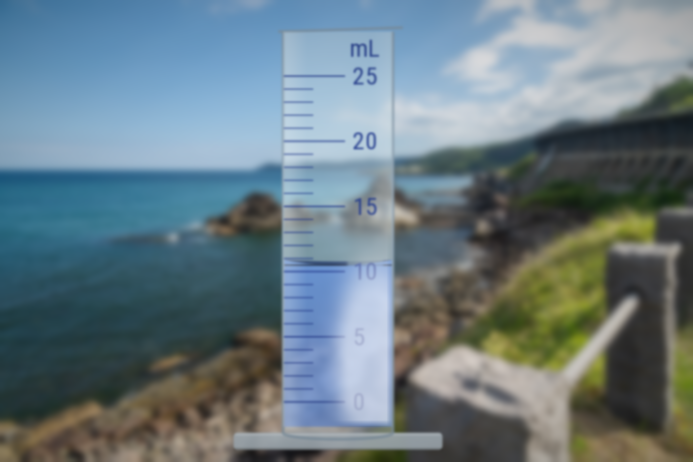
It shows 10.5 (mL)
